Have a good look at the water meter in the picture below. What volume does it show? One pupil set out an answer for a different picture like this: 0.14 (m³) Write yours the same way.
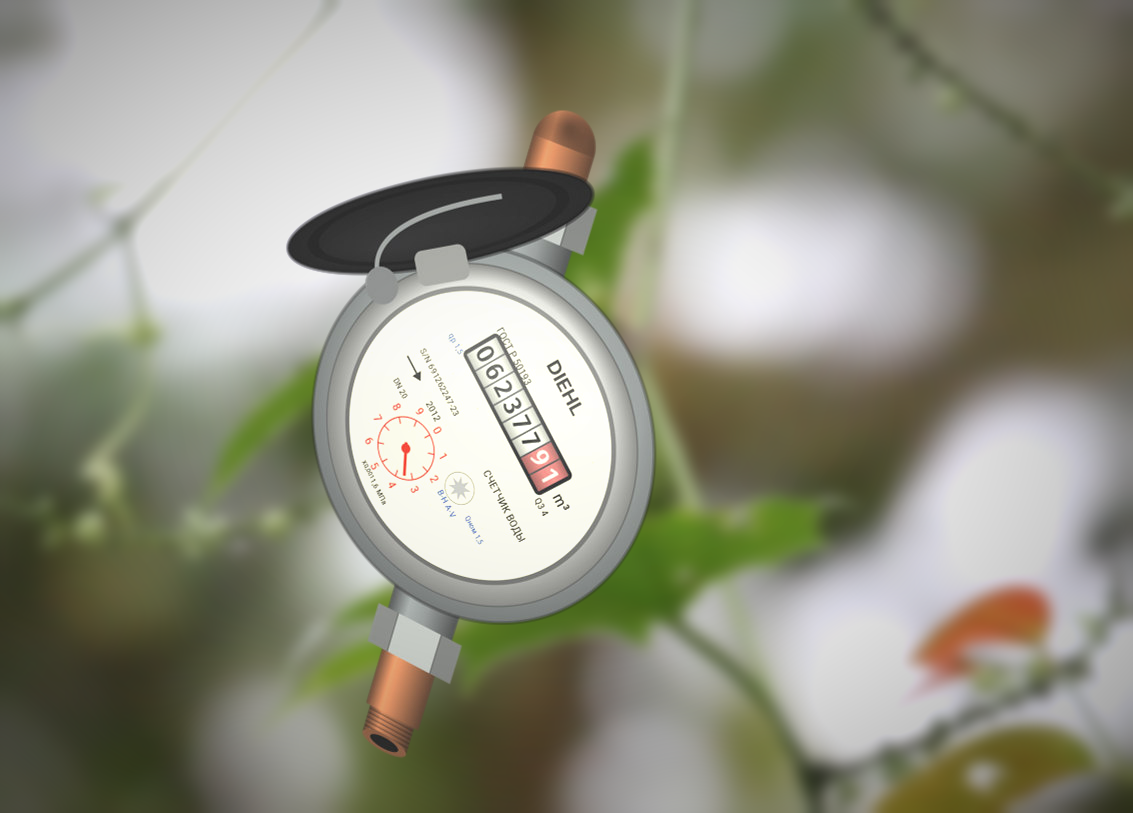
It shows 62377.913 (m³)
